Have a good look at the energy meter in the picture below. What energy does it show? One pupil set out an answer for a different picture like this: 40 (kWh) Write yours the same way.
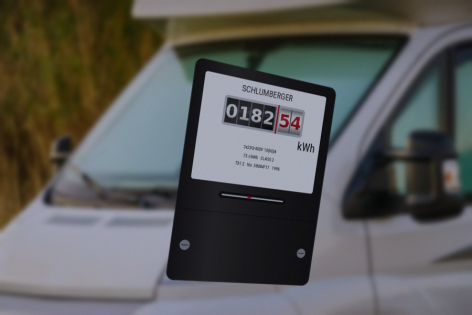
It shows 182.54 (kWh)
